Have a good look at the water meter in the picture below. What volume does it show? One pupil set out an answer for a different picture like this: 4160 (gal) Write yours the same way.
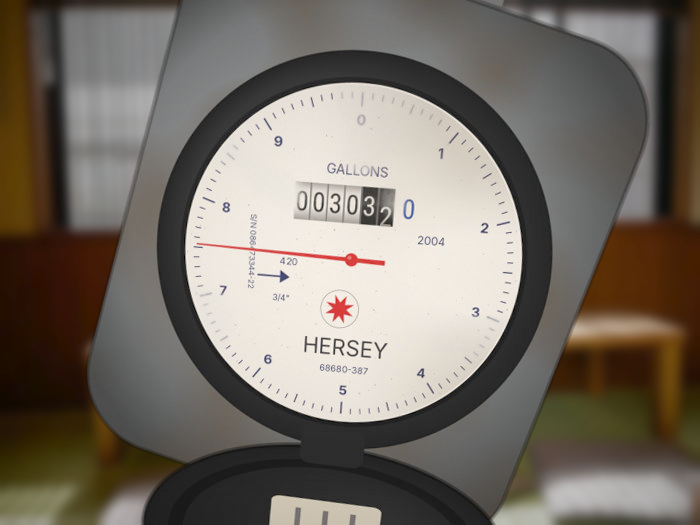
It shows 30317.5 (gal)
